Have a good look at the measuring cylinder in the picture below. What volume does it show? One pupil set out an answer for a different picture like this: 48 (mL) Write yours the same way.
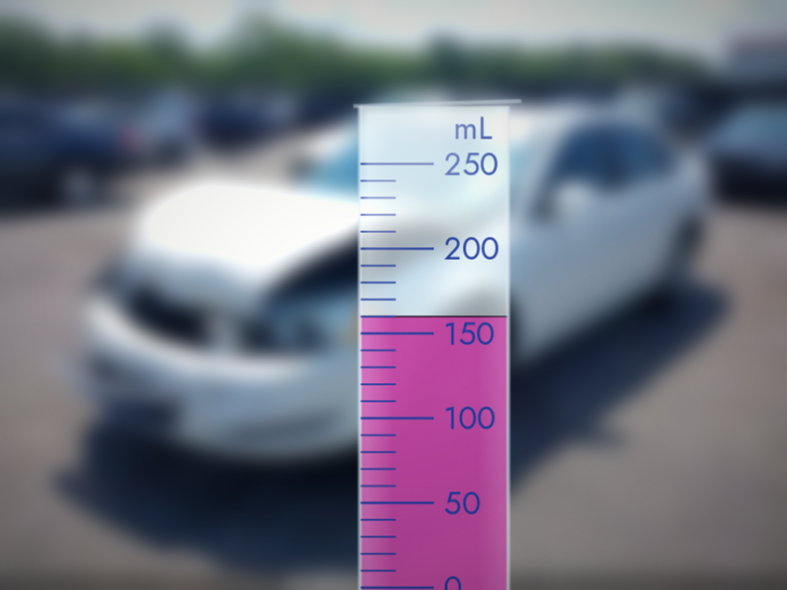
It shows 160 (mL)
